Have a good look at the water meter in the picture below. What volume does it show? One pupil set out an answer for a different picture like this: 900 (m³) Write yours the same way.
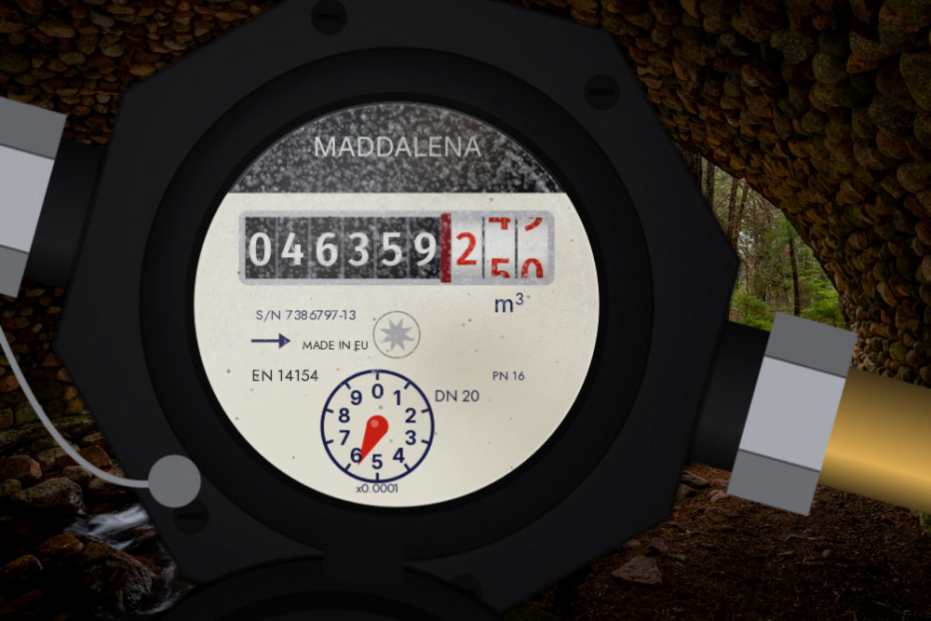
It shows 46359.2495 (m³)
